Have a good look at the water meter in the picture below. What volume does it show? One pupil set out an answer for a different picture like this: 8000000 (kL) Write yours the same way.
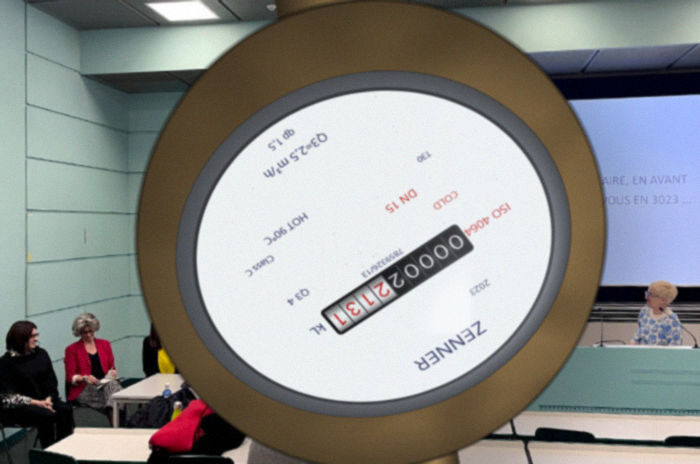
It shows 2.2131 (kL)
